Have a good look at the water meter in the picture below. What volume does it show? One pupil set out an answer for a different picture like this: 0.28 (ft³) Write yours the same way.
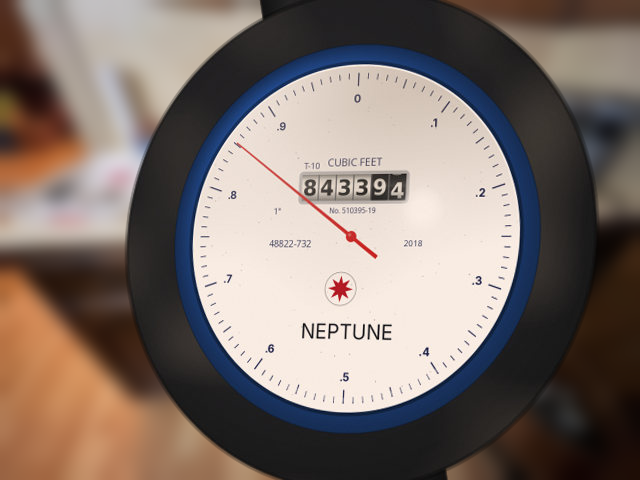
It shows 843393.85 (ft³)
